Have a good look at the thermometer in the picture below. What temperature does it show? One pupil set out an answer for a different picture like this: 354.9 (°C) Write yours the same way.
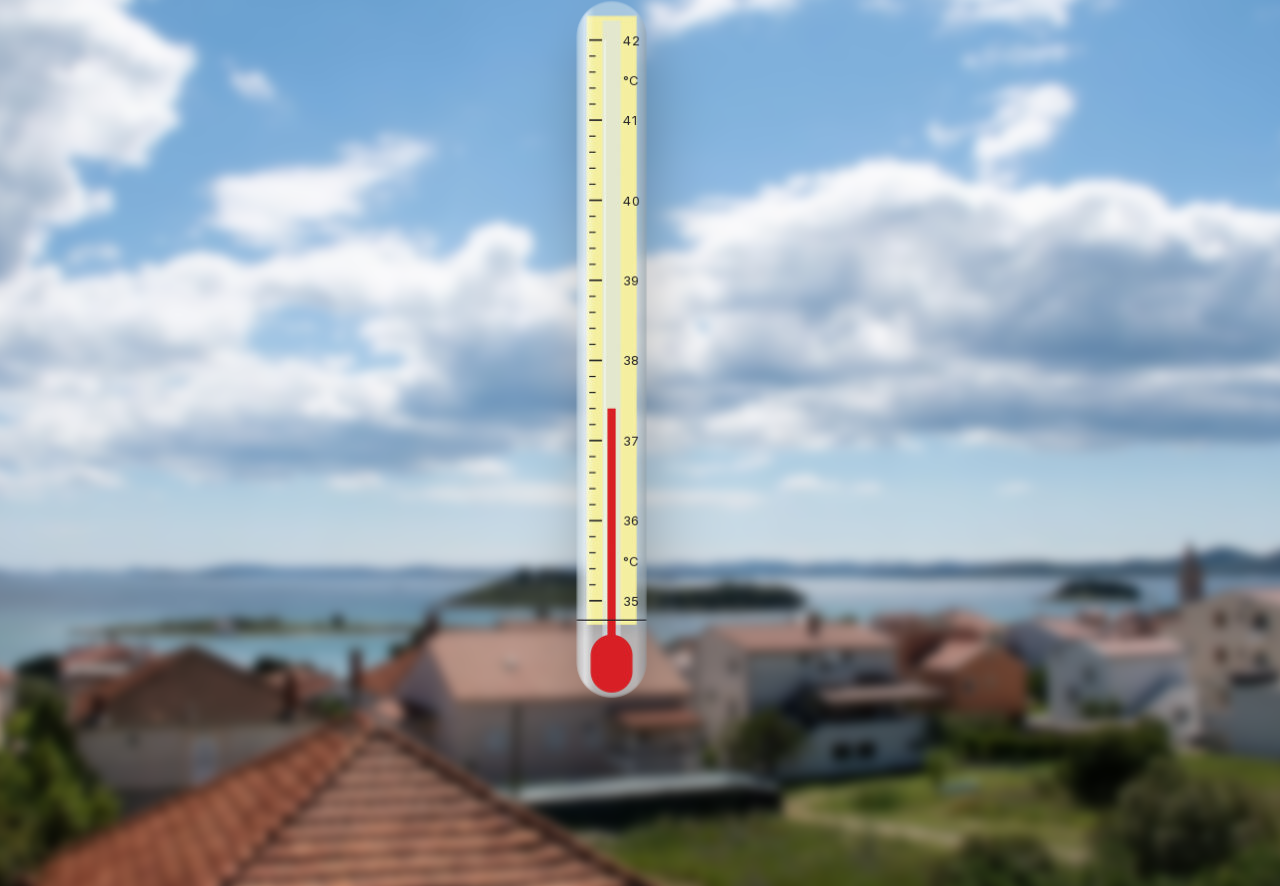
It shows 37.4 (°C)
